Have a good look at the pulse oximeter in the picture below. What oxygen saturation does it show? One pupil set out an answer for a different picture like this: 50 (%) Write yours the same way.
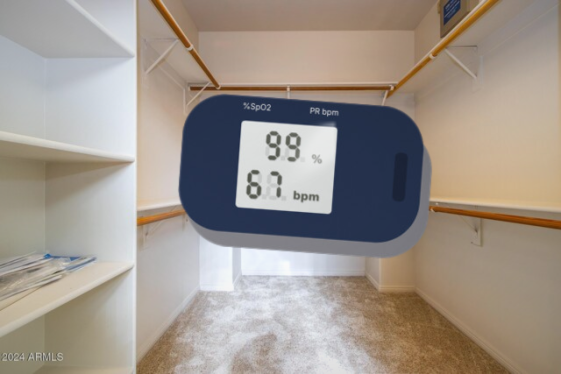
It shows 99 (%)
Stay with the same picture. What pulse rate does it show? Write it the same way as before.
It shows 67 (bpm)
